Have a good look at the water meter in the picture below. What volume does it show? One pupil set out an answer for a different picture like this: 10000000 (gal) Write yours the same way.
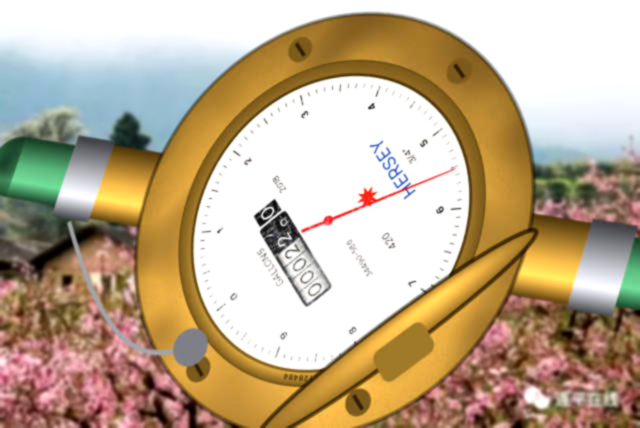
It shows 2275.5 (gal)
